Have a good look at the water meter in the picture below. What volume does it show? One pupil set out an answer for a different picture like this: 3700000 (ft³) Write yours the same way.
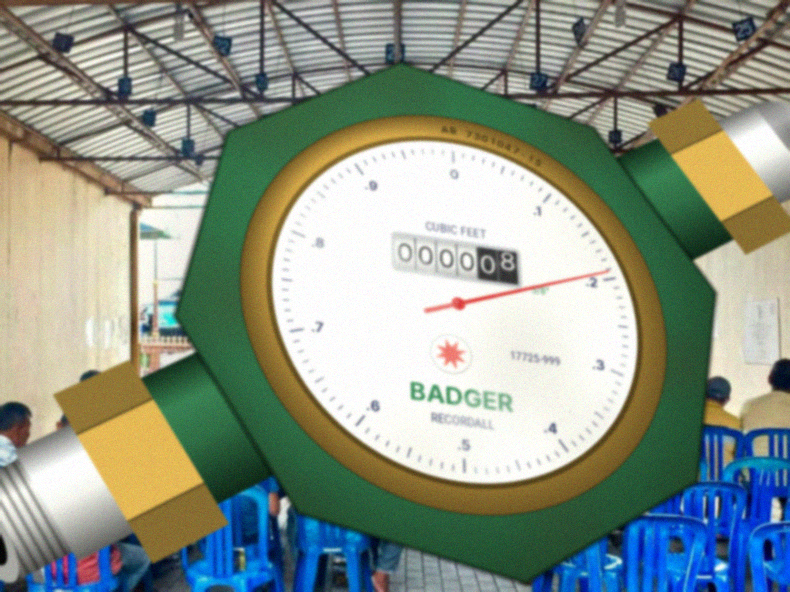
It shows 8.19 (ft³)
